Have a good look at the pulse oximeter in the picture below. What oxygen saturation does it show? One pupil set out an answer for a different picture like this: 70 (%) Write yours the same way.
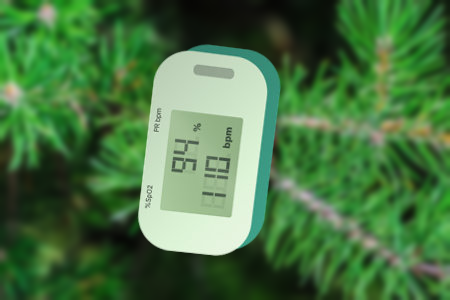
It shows 94 (%)
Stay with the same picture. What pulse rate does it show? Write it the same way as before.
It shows 110 (bpm)
